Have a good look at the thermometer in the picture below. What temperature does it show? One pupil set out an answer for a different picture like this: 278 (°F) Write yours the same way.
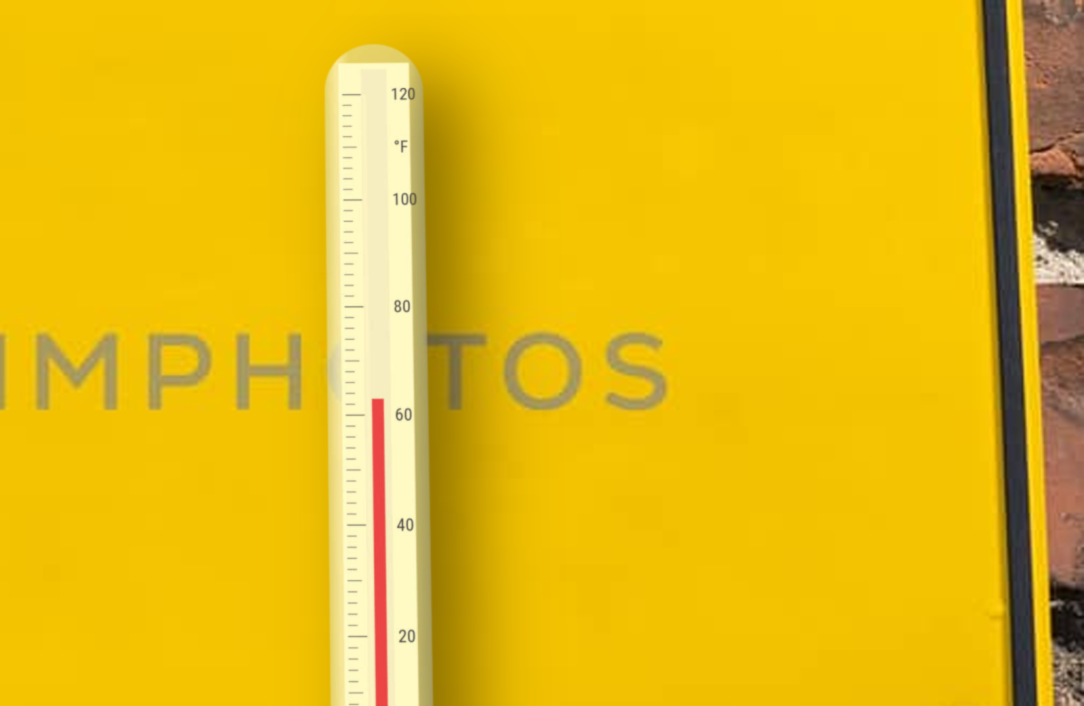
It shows 63 (°F)
